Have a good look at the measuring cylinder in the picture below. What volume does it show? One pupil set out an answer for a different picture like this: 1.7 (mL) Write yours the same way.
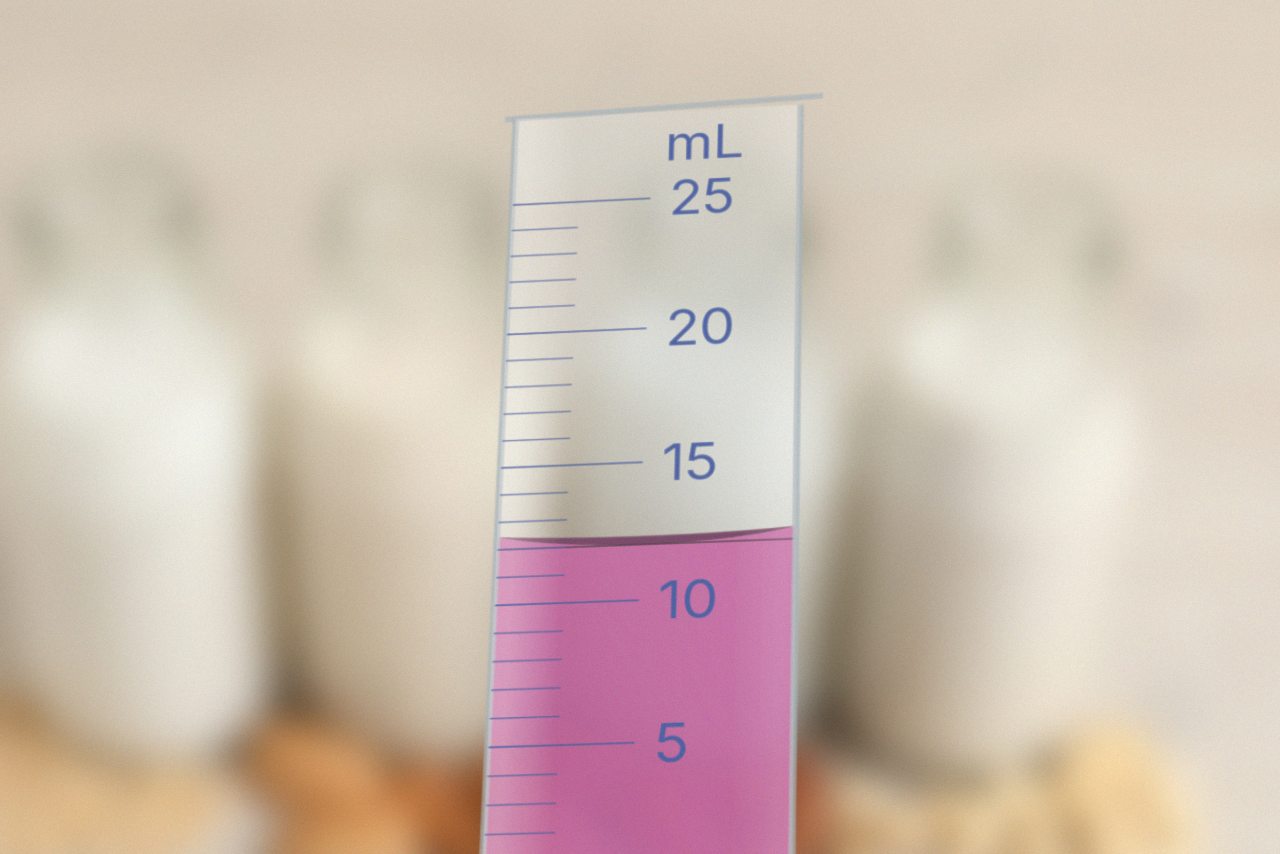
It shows 12 (mL)
